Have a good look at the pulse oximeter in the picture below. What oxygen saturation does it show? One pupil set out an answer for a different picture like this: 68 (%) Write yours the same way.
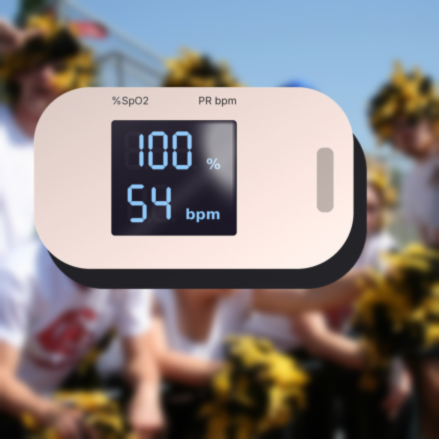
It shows 100 (%)
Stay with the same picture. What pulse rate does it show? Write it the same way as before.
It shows 54 (bpm)
